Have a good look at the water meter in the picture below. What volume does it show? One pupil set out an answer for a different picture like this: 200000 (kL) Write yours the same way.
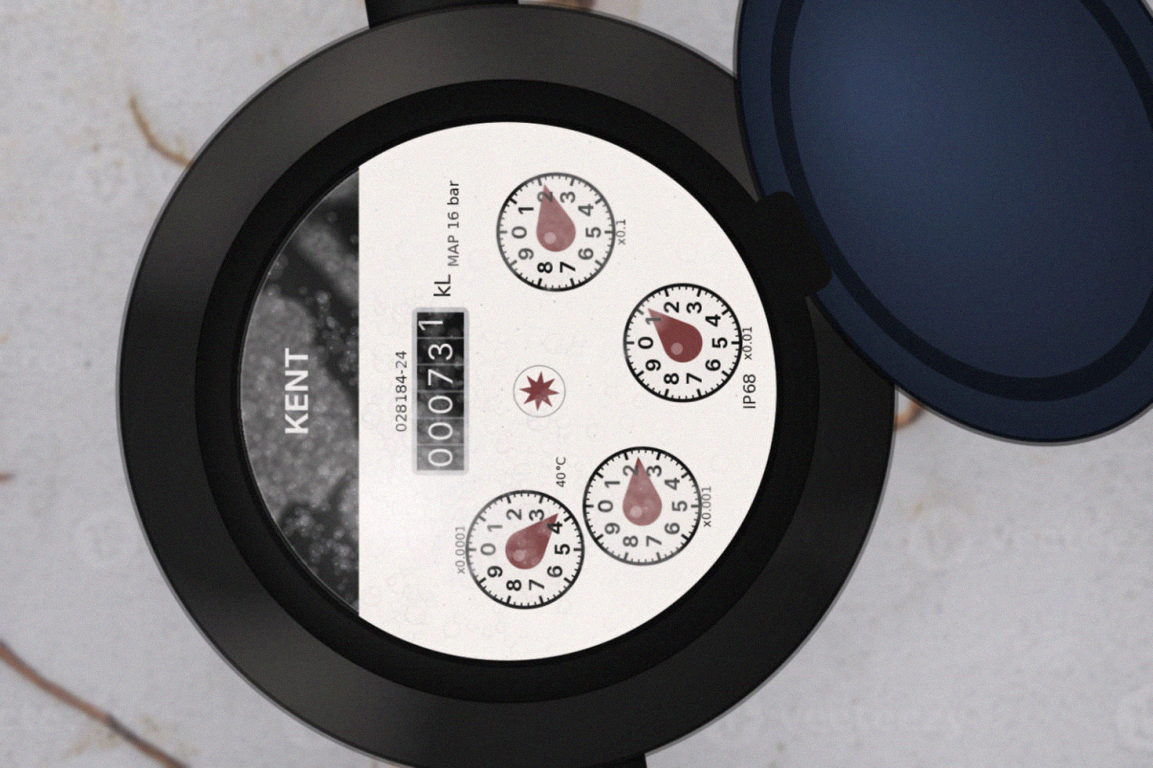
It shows 731.2123 (kL)
